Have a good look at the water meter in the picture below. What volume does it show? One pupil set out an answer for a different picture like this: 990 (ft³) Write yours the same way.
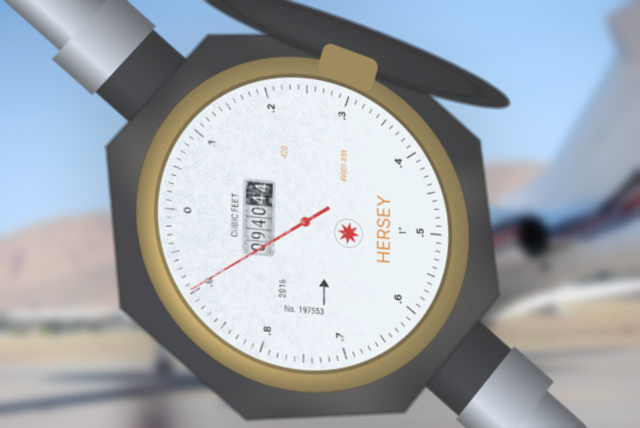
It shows 94043.90 (ft³)
